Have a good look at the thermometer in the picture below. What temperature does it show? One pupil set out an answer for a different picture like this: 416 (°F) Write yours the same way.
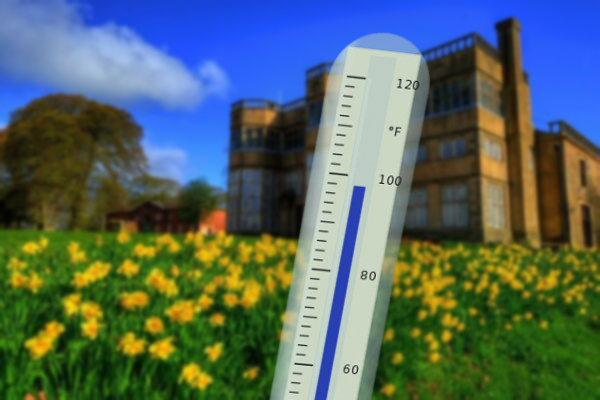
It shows 98 (°F)
